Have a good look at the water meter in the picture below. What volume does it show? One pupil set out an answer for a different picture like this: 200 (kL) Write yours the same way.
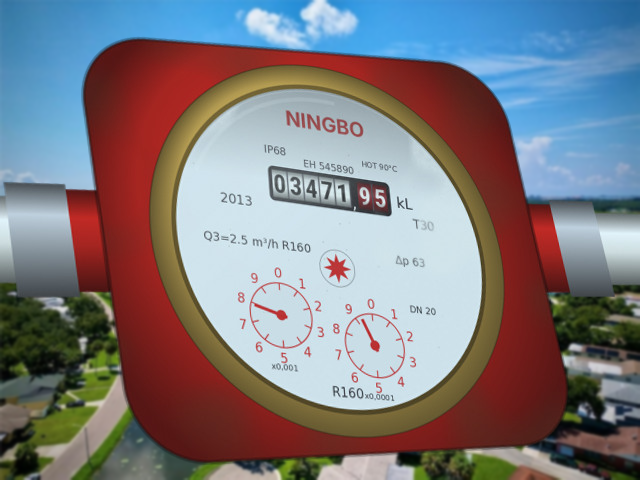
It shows 3471.9579 (kL)
